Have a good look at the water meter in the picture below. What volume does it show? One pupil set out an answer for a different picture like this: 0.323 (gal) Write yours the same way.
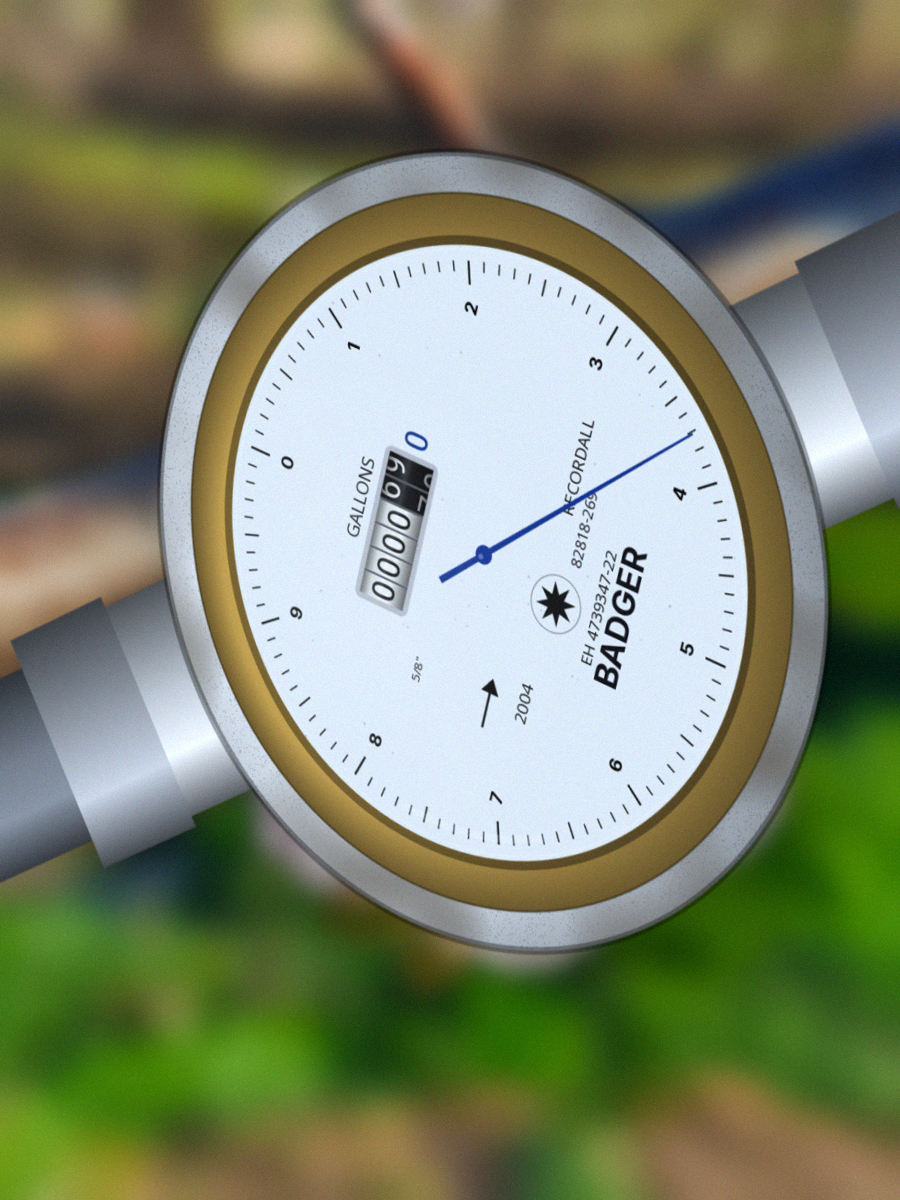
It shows 693.7 (gal)
